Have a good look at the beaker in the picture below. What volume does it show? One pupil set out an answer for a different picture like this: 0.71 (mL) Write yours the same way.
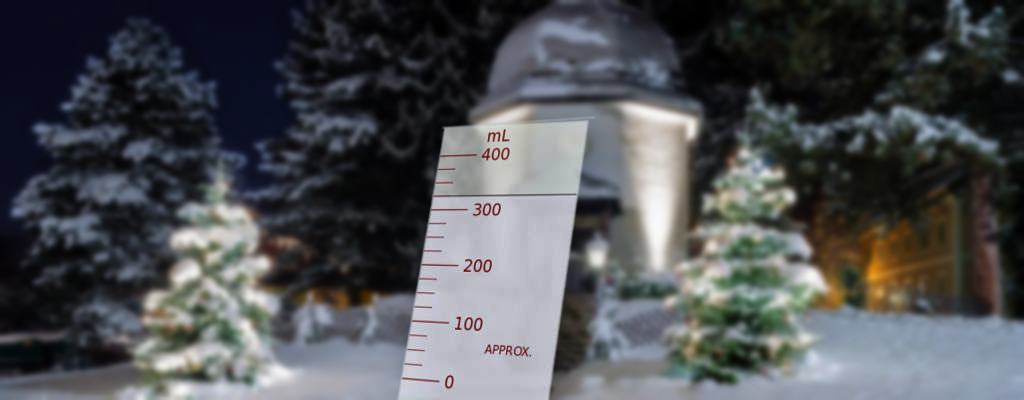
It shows 325 (mL)
